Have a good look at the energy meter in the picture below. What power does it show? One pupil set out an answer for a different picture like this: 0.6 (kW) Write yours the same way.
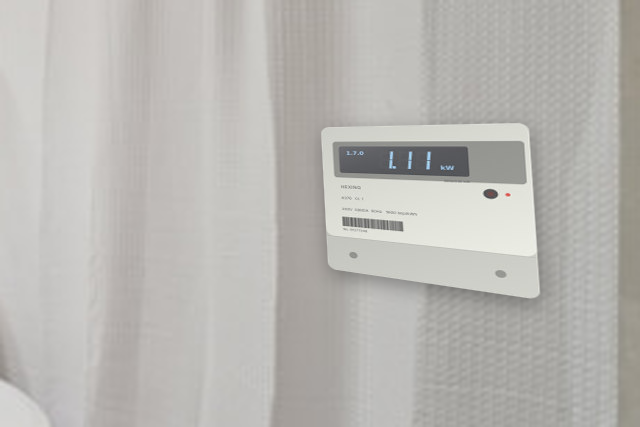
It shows 1.11 (kW)
